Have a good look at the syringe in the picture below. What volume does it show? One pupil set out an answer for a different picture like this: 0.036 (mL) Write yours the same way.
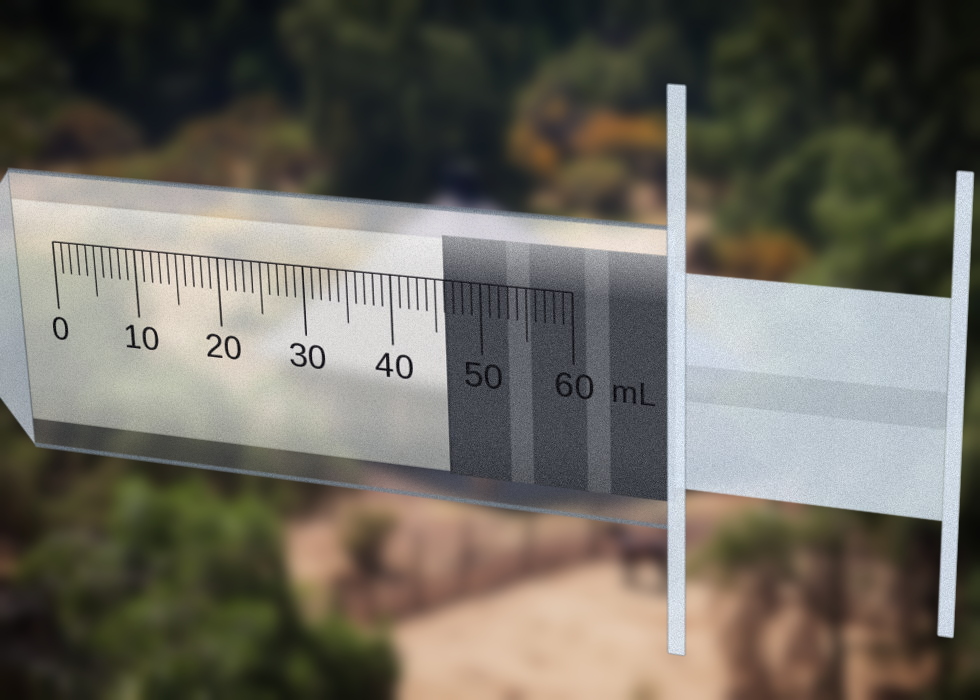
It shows 46 (mL)
